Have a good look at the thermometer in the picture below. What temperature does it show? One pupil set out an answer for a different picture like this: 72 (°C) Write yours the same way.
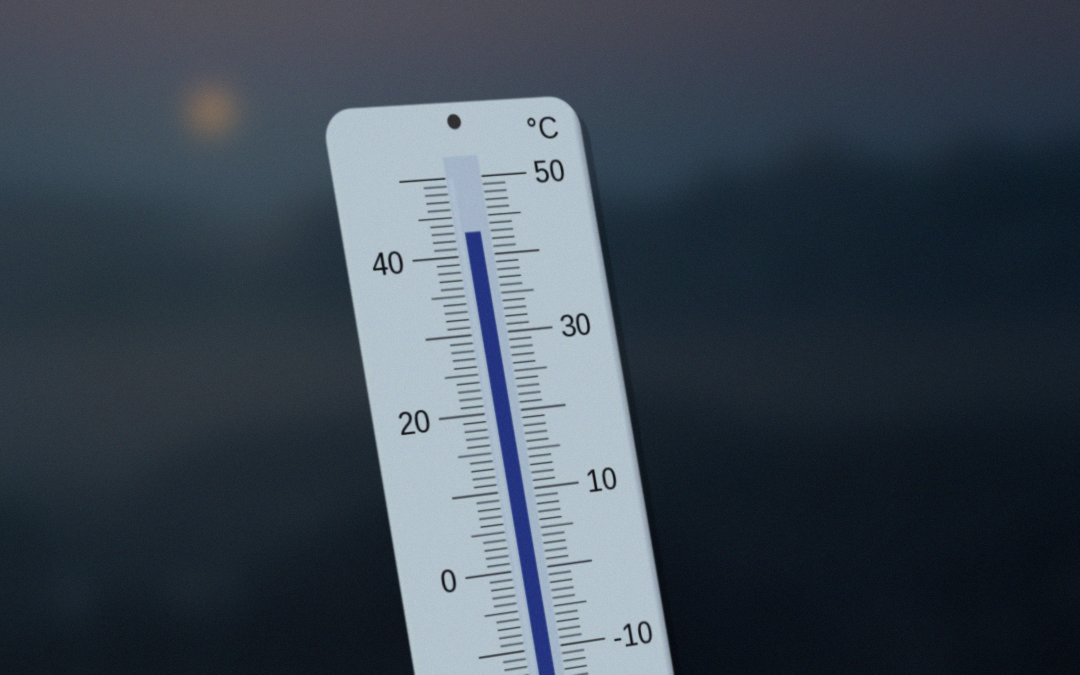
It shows 43 (°C)
